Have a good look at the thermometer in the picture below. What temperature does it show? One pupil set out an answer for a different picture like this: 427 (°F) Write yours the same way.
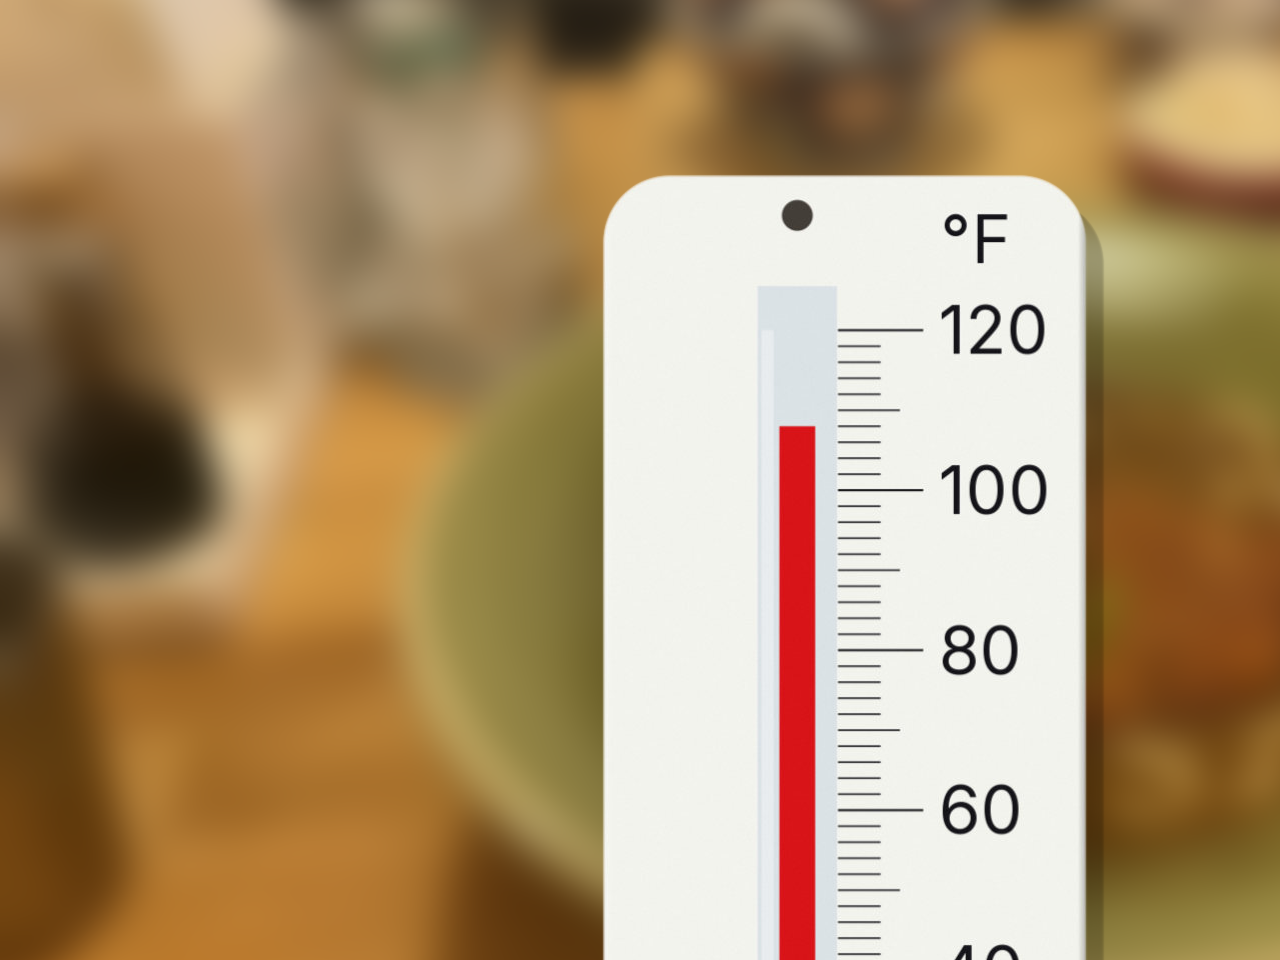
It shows 108 (°F)
